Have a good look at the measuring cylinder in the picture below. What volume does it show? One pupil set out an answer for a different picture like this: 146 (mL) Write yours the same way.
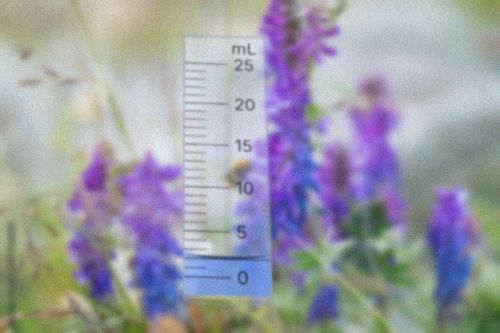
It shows 2 (mL)
